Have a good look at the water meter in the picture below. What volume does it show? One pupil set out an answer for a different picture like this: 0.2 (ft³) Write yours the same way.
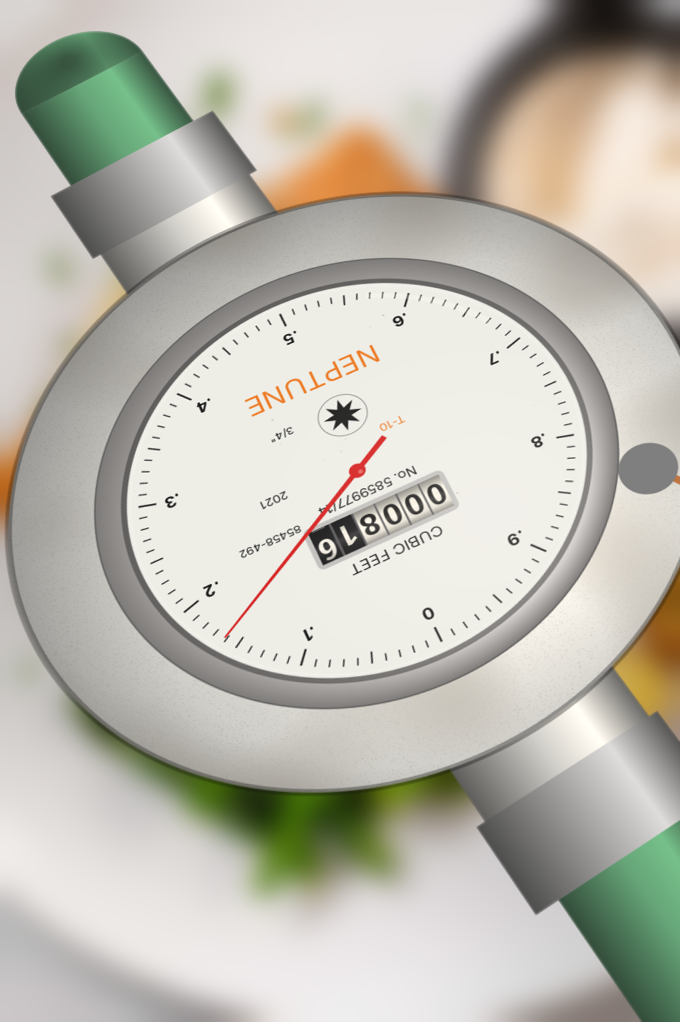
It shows 816.16 (ft³)
